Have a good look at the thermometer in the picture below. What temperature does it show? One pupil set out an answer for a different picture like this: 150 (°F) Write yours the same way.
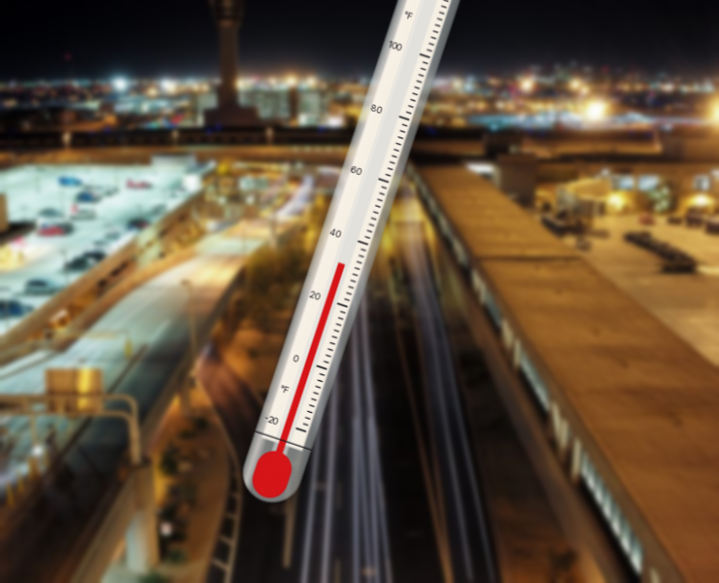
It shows 32 (°F)
